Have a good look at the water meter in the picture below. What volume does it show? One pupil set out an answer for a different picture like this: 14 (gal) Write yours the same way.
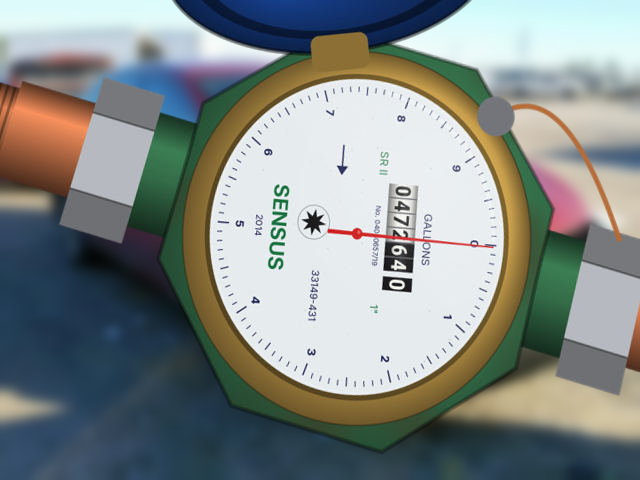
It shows 472640.0 (gal)
